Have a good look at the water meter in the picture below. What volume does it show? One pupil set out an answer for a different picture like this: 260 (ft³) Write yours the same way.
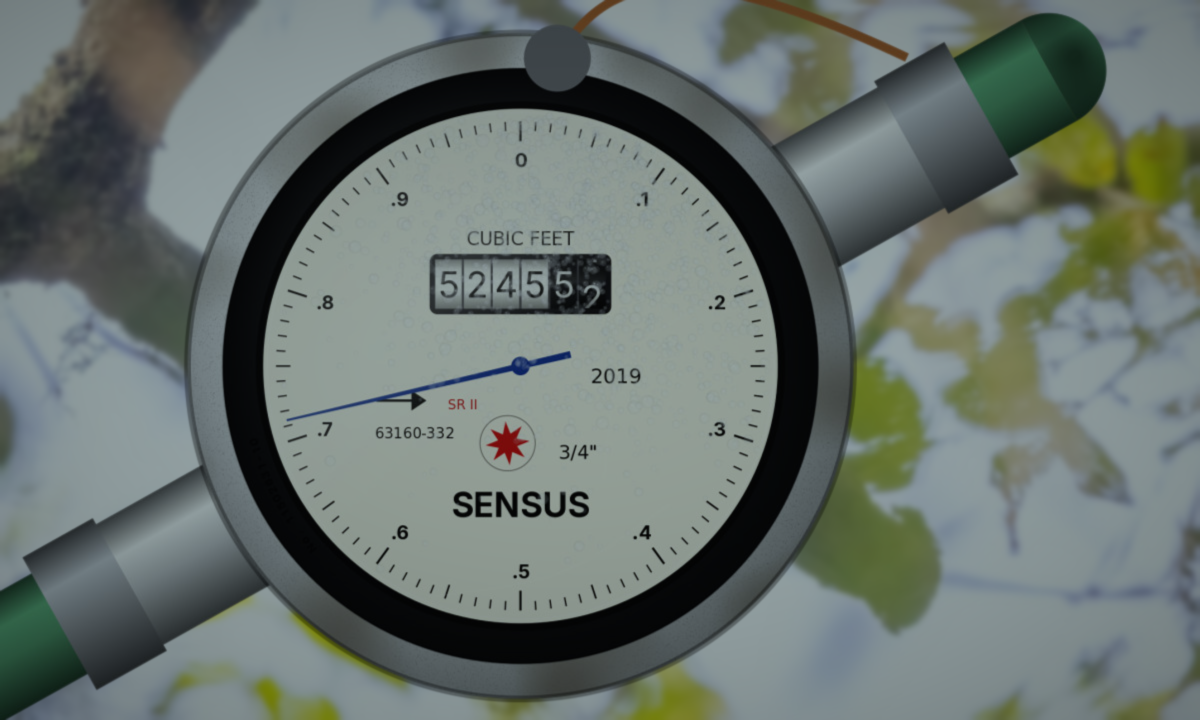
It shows 524551.71 (ft³)
